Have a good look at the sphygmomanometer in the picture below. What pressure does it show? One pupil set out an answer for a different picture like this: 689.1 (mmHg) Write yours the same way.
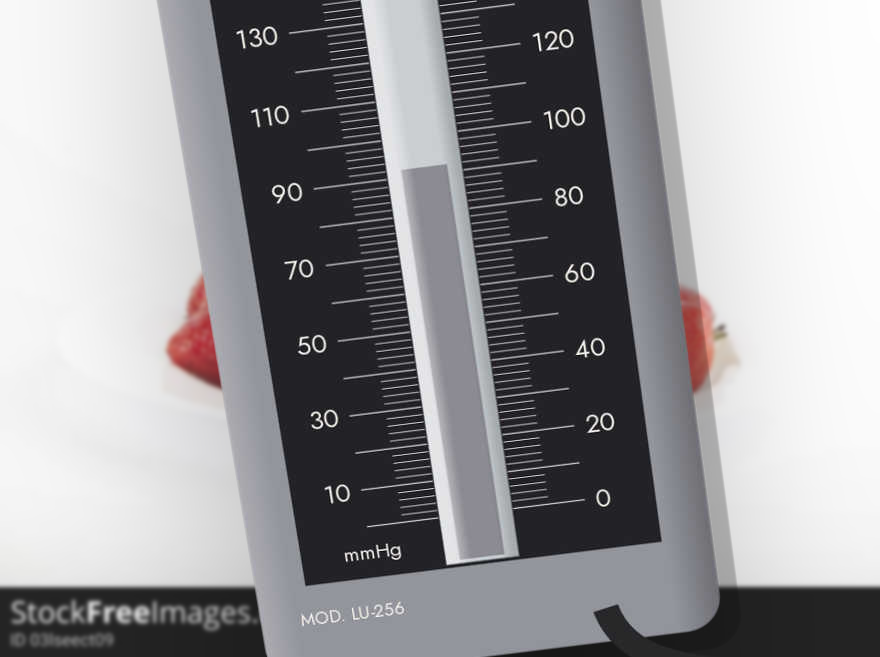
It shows 92 (mmHg)
